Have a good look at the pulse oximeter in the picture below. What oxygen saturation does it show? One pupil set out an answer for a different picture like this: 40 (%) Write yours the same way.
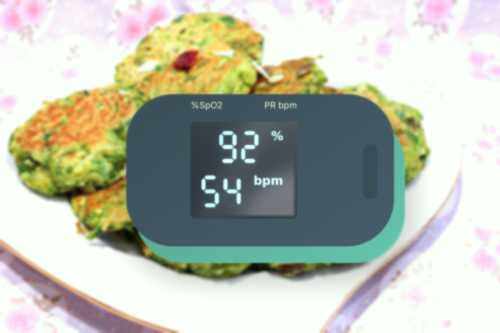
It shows 92 (%)
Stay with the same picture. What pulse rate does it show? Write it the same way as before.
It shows 54 (bpm)
